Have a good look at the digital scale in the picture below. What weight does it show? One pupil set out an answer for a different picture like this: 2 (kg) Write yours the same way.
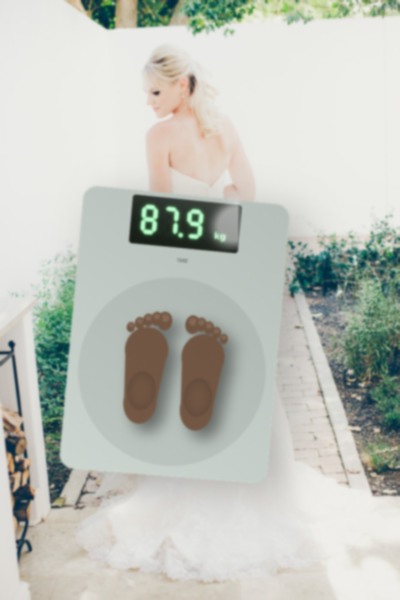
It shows 87.9 (kg)
